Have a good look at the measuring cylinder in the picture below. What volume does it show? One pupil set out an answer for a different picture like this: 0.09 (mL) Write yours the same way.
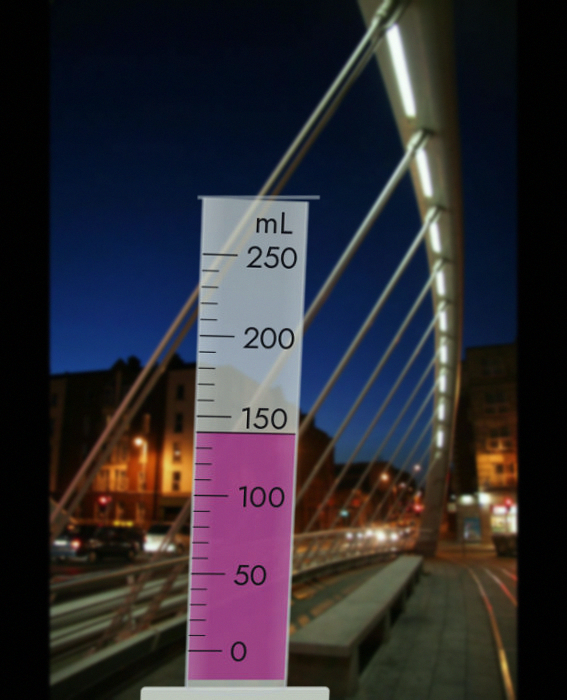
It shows 140 (mL)
